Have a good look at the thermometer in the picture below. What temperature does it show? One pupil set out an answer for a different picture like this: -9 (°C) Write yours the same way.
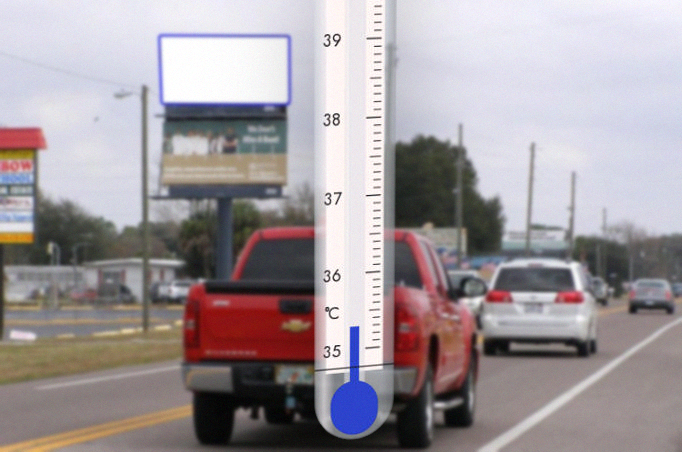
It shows 35.3 (°C)
